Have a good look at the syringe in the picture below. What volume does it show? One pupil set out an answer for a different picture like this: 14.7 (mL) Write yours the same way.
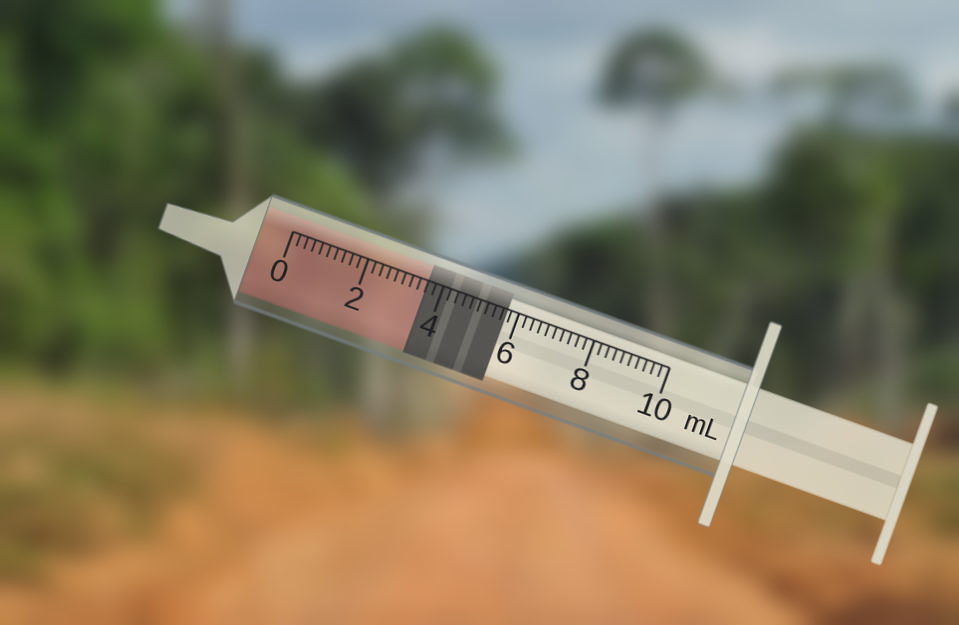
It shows 3.6 (mL)
